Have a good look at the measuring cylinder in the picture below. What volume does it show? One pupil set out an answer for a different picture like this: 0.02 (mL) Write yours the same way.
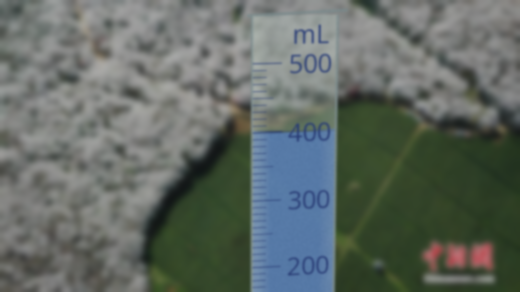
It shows 400 (mL)
